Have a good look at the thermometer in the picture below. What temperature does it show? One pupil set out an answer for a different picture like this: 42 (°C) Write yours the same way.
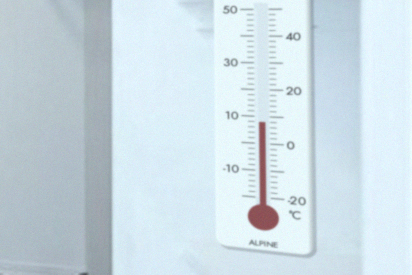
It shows 8 (°C)
